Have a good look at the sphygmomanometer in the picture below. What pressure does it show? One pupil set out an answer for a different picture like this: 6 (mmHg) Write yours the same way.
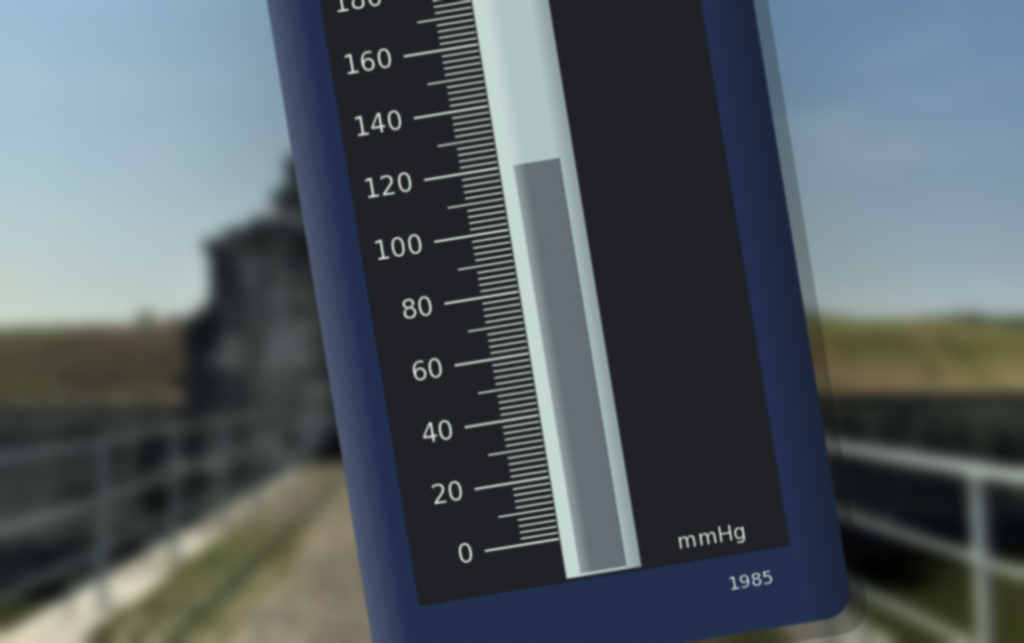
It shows 120 (mmHg)
